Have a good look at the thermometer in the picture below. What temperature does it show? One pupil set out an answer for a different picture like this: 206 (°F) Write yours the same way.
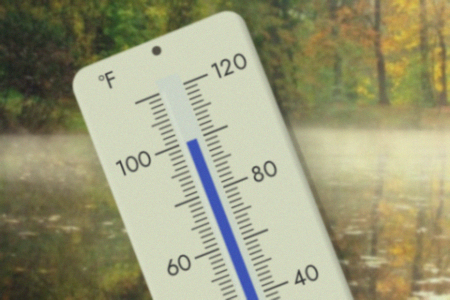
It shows 100 (°F)
